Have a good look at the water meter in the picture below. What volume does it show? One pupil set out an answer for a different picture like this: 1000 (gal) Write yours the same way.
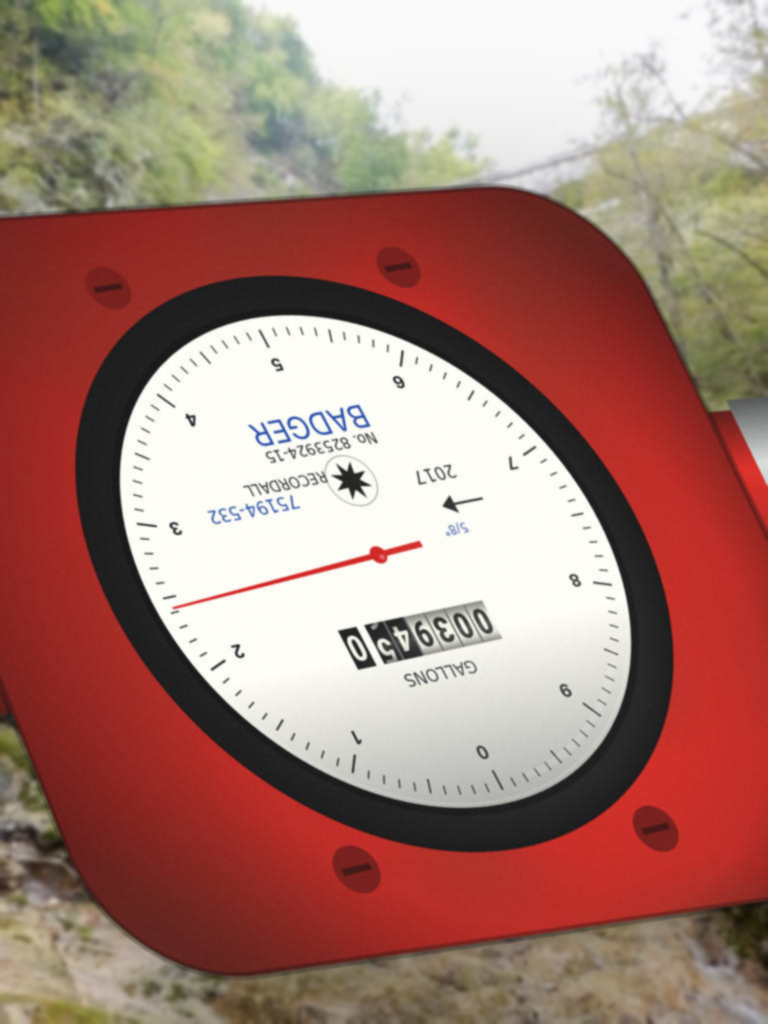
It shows 39452.4 (gal)
